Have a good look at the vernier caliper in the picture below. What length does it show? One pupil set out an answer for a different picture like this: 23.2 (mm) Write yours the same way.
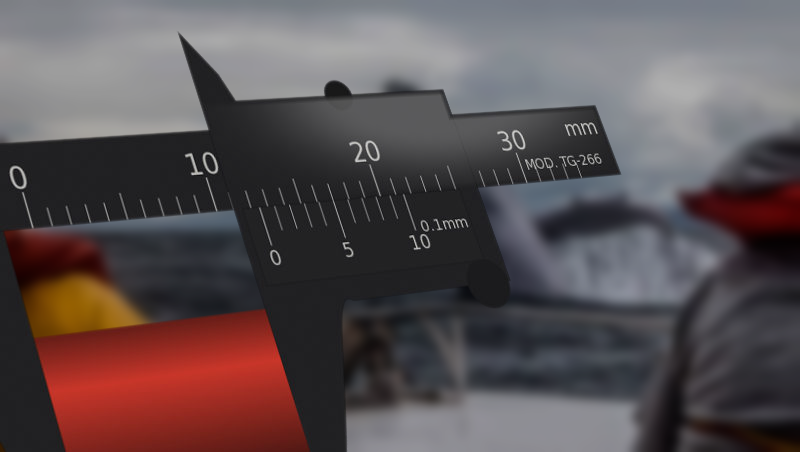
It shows 12.5 (mm)
